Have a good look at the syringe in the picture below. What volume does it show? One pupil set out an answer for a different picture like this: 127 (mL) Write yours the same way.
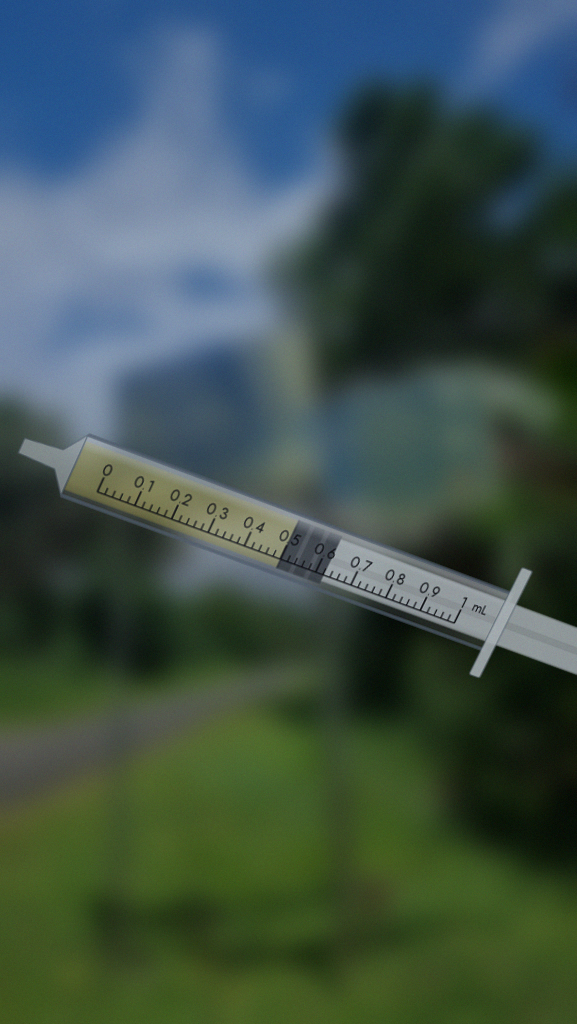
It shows 0.5 (mL)
